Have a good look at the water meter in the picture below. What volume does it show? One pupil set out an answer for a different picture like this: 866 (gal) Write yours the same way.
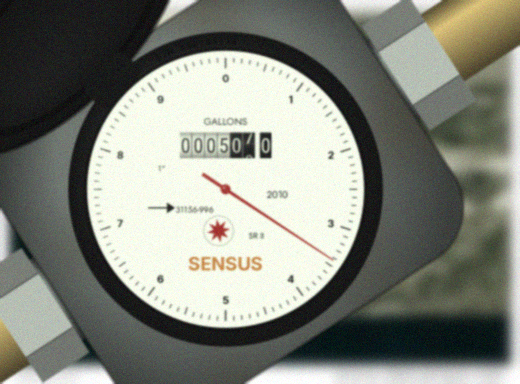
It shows 5073.4 (gal)
